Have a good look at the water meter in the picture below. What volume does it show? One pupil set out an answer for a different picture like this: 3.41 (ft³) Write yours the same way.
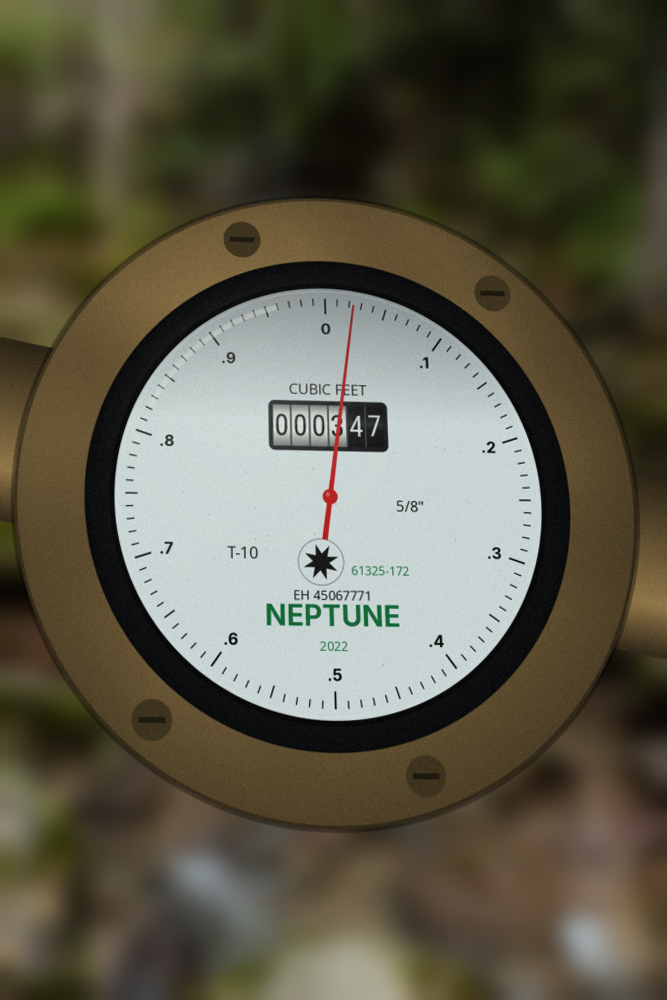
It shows 347.02 (ft³)
